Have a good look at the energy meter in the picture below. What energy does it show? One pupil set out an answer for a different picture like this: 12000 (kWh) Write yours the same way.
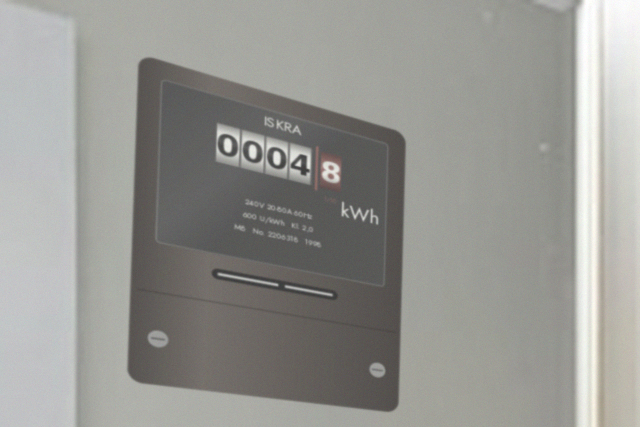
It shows 4.8 (kWh)
